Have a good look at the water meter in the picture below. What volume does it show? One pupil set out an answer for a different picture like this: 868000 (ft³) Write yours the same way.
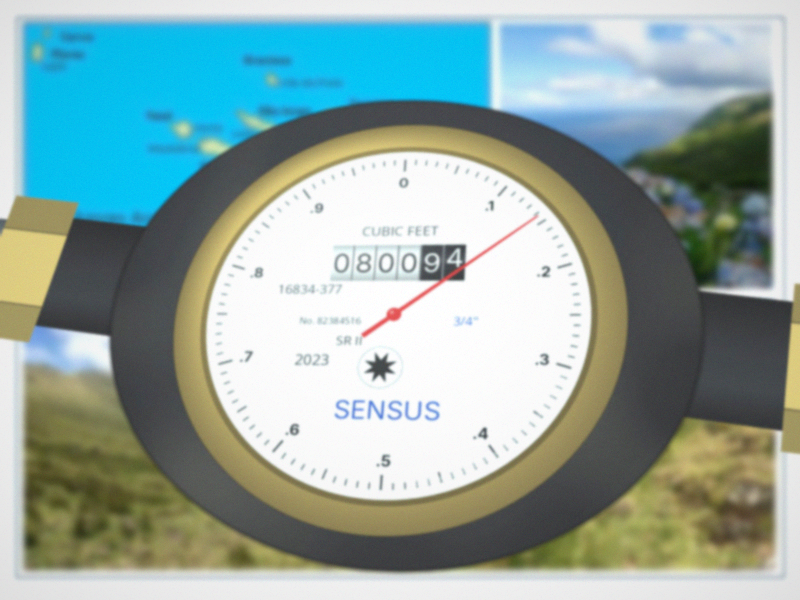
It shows 80094.14 (ft³)
